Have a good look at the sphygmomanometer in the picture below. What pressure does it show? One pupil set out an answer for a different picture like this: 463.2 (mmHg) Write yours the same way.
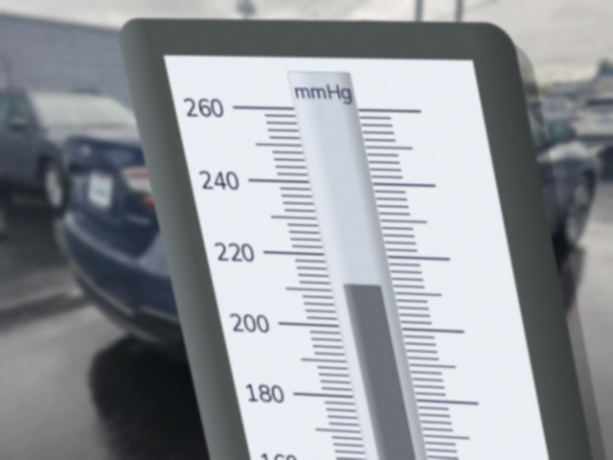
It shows 212 (mmHg)
